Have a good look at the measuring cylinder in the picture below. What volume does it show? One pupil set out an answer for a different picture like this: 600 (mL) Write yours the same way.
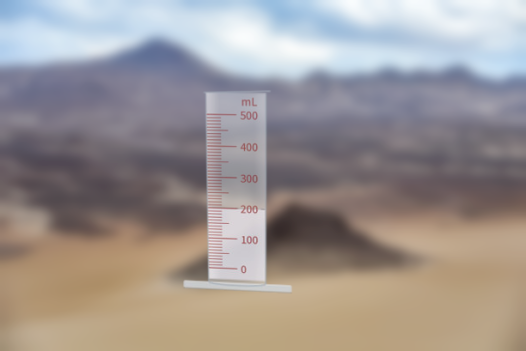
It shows 200 (mL)
